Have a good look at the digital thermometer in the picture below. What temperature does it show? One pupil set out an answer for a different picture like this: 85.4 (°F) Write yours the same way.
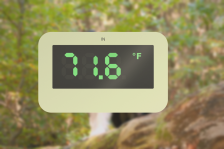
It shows 71.6 (°F)
